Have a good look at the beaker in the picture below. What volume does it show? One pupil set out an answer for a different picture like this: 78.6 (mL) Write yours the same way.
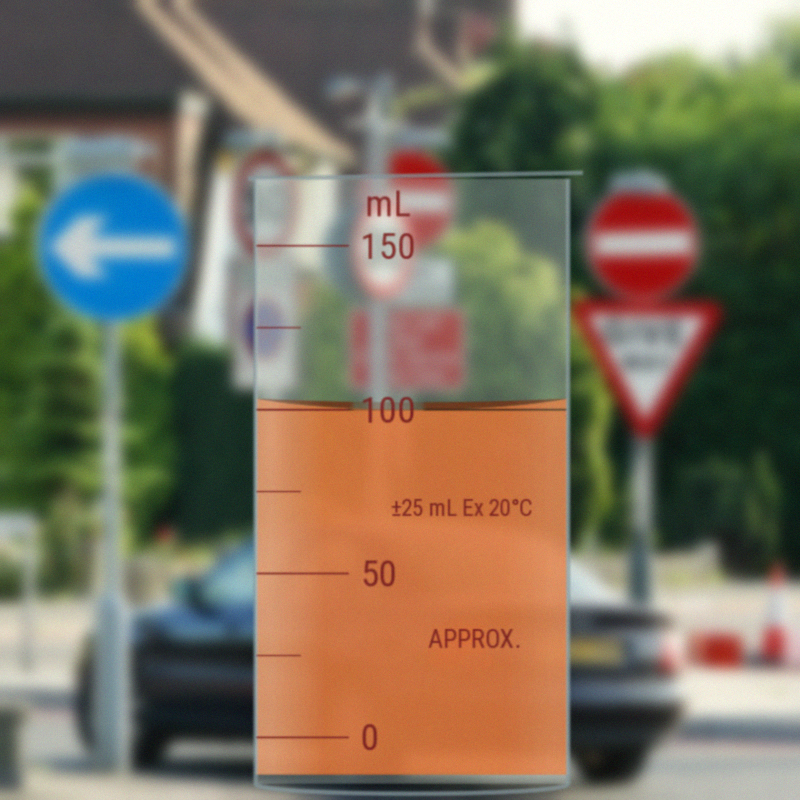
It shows 100 (mL)
